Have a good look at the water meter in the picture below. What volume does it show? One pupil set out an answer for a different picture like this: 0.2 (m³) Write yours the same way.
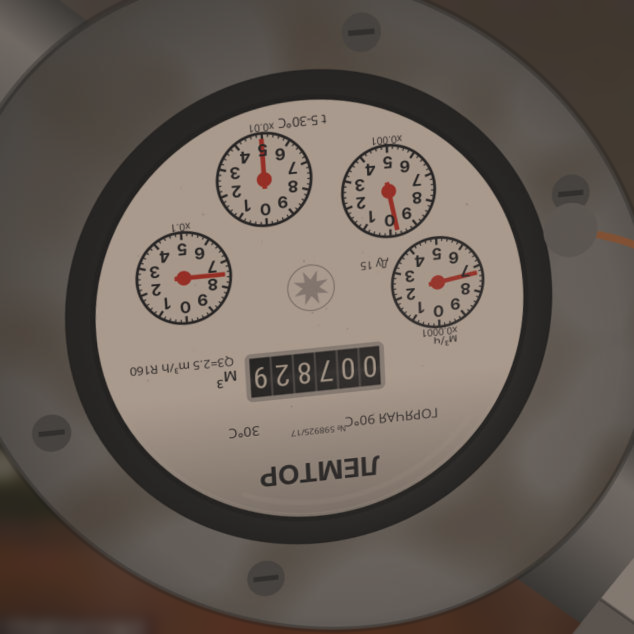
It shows 7829.7497 (m³)
